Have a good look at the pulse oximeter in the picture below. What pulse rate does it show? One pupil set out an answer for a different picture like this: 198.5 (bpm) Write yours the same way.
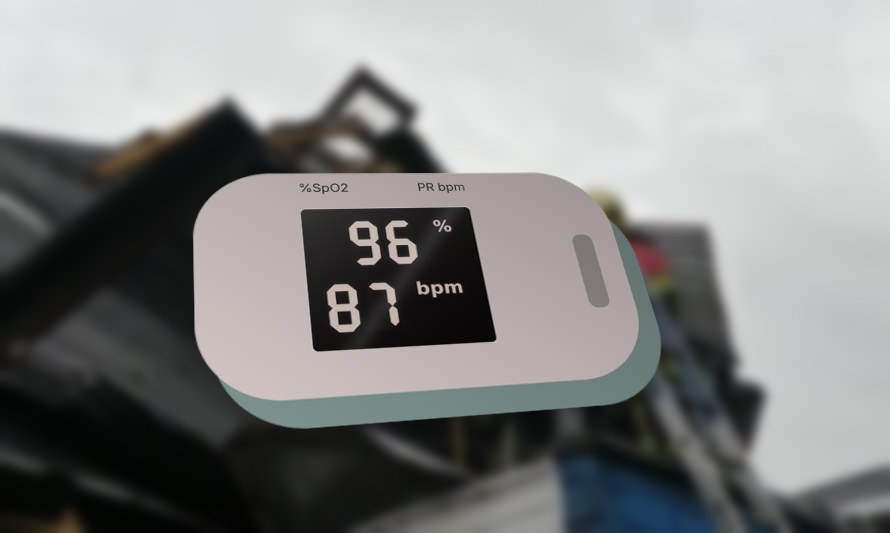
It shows 87 (bpm)
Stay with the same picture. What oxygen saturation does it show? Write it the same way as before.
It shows 96 (%)
